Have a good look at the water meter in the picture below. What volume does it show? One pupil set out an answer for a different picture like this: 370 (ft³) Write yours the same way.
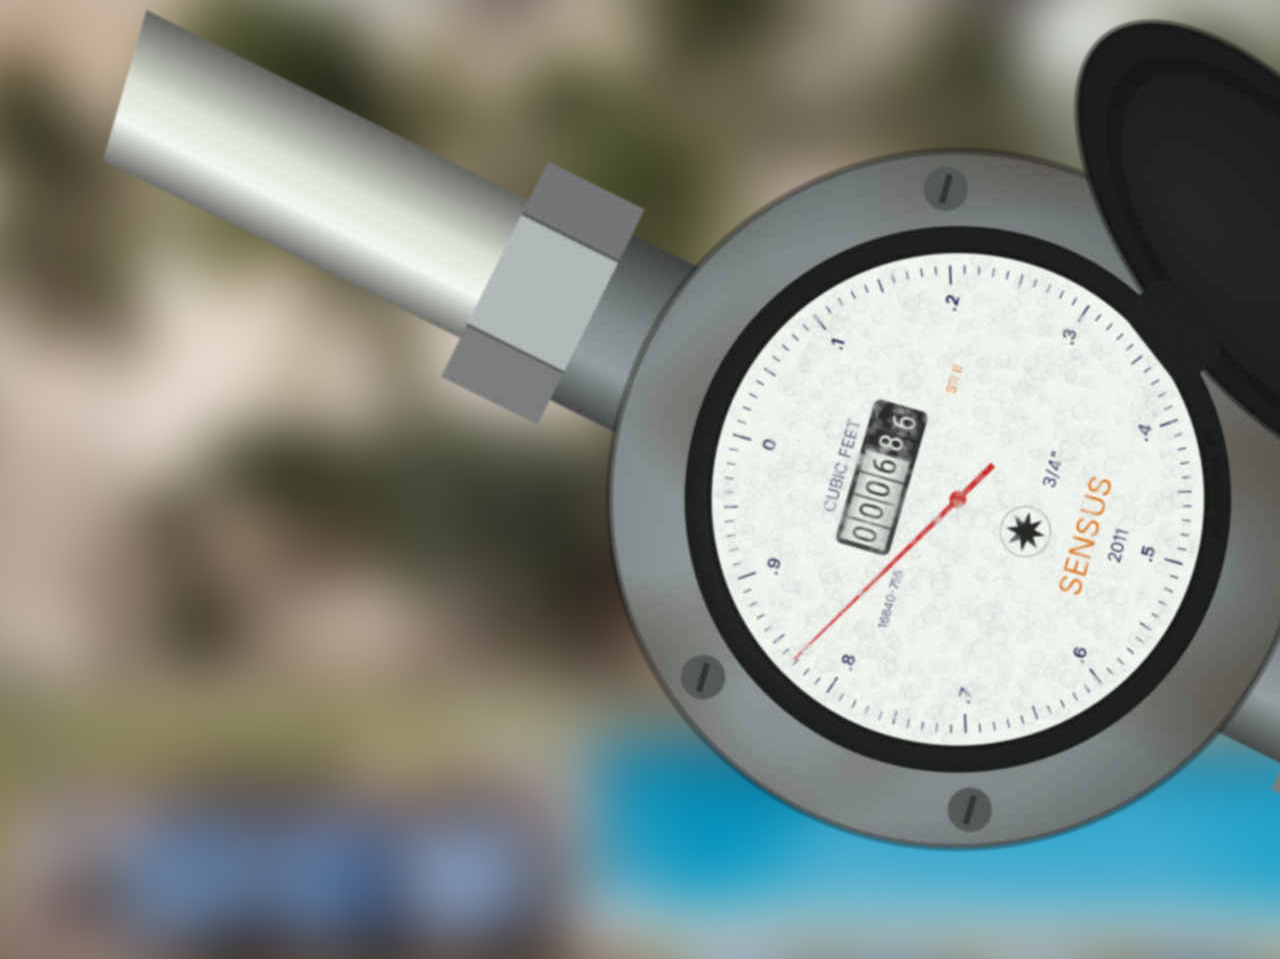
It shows 685.83 (ft³)
